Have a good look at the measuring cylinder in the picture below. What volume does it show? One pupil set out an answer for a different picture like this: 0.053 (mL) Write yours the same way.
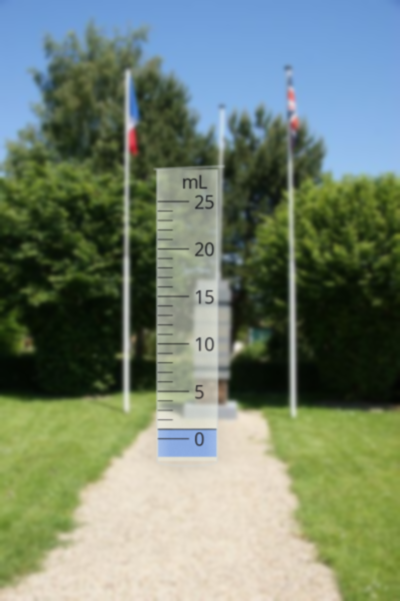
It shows 1 (mL)
